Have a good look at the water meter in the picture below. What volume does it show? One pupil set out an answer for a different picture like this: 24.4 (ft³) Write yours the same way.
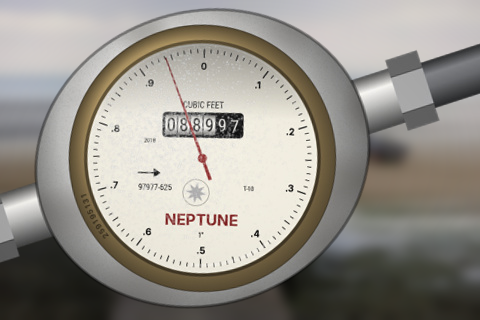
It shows 88996.94 (ft³)
